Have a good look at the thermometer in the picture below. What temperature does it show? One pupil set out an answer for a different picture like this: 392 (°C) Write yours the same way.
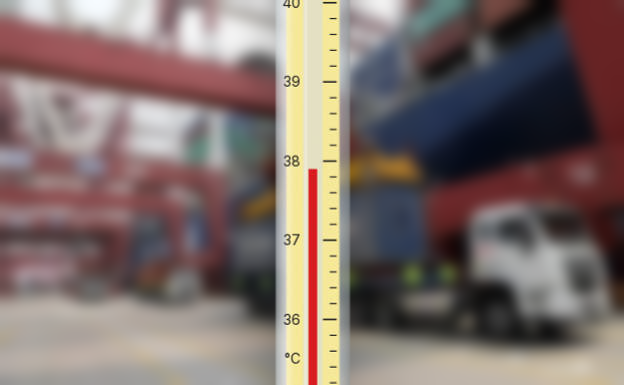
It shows 37.9 (°C)
